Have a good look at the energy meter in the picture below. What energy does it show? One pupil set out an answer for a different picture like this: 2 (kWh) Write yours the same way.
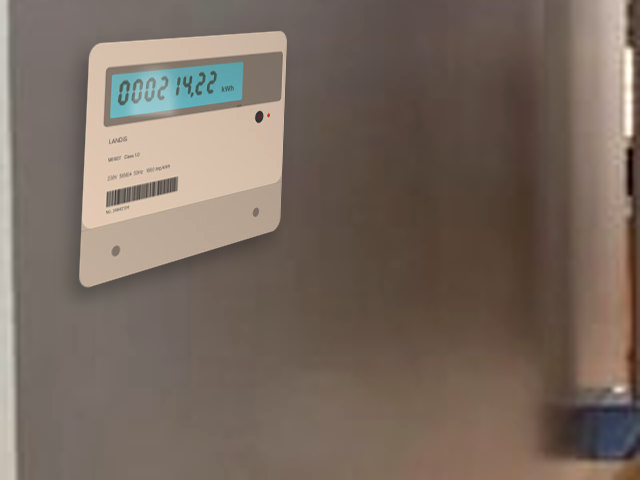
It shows 214.22 (kWh)
